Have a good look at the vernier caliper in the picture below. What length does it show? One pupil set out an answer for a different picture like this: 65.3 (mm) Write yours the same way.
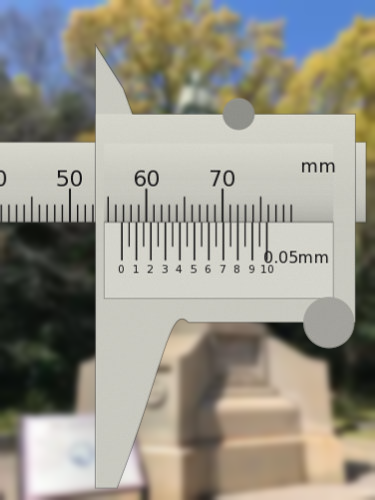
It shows 56.8 (mm)
